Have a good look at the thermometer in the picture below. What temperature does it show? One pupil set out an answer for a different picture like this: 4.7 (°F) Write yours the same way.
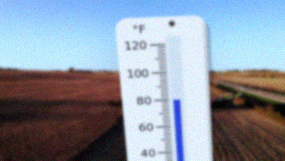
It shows 80 (°F)
